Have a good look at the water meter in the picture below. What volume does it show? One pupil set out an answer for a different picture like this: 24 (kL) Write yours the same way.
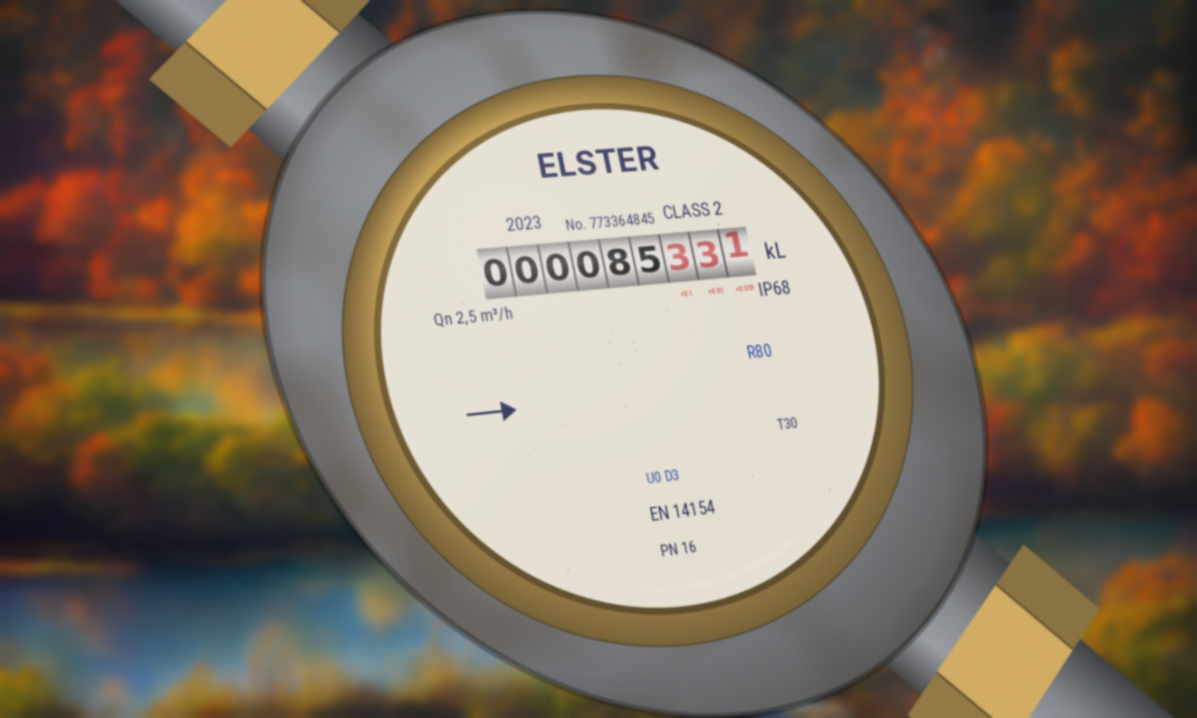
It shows 85.331 (kL)
